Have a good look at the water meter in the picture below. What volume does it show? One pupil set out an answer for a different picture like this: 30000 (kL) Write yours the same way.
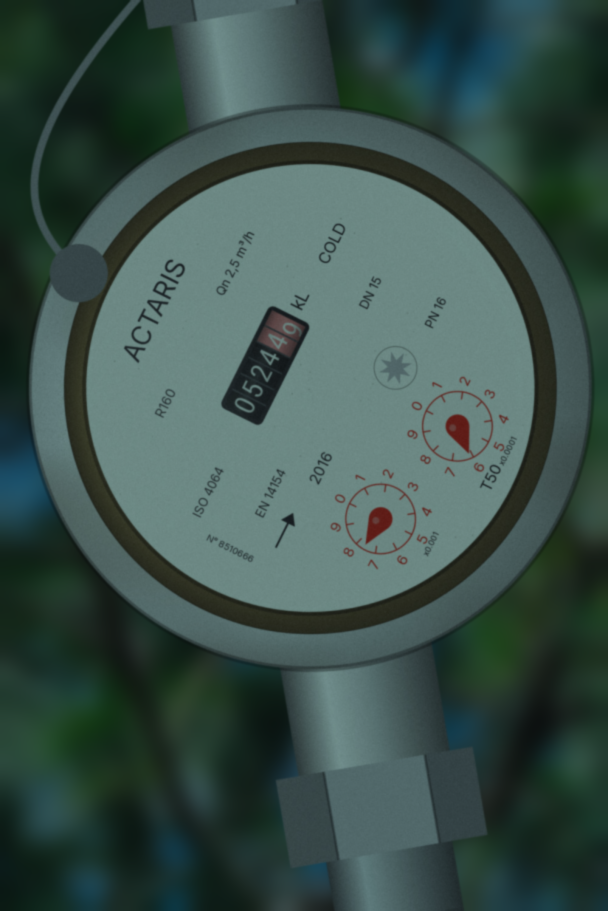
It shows 524.4876 (kL)
